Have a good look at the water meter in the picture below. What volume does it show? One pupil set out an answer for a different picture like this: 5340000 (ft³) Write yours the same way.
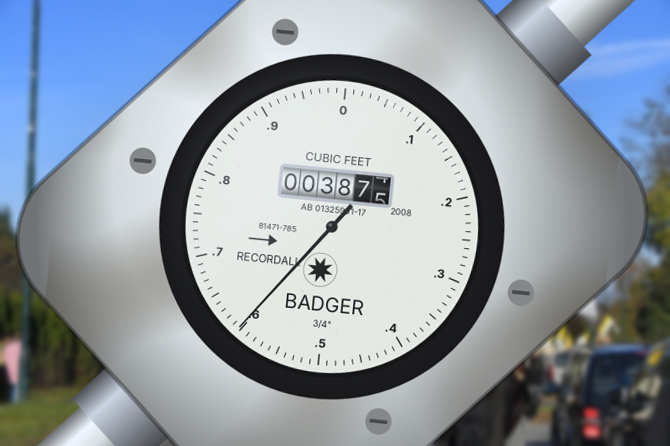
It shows 3874.60 (ft³)
